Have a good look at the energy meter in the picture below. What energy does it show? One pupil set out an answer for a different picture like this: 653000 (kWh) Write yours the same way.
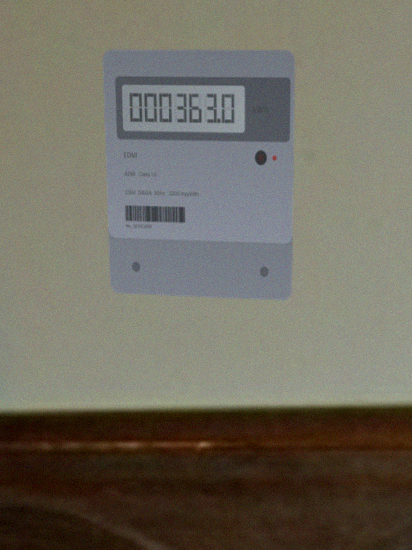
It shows 363.0 (kWh)
